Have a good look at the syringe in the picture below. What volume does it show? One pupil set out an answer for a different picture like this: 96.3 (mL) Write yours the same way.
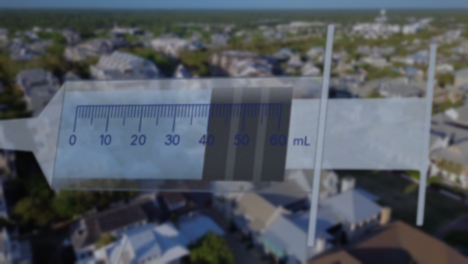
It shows 40 (mL)
